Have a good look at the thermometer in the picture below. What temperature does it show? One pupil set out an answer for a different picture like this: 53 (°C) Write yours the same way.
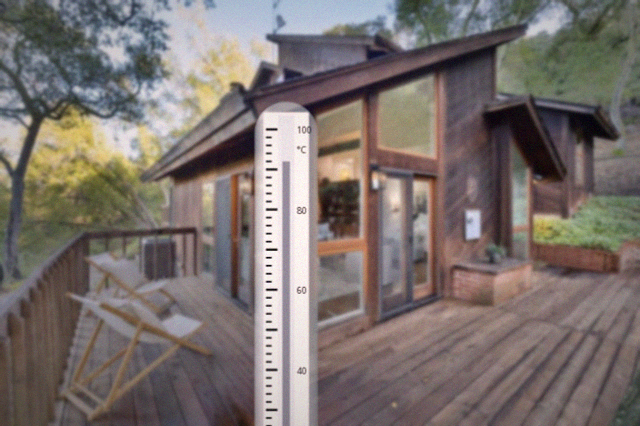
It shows 92 (°C)
